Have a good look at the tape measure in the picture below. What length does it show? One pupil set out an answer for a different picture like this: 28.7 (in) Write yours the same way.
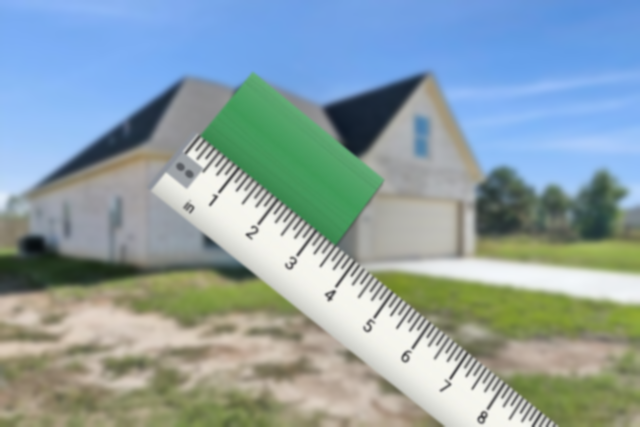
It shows 3.5 (in)
